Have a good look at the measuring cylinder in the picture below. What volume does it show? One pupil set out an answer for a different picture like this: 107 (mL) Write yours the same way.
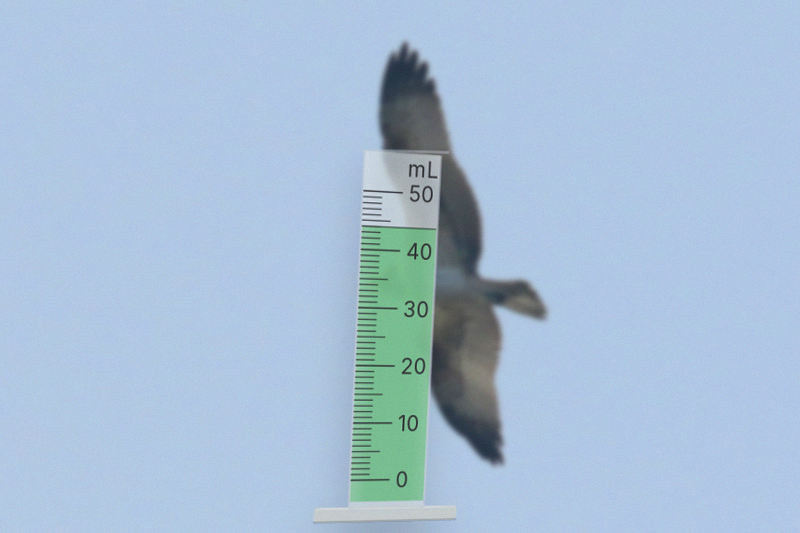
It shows 44 (mL)
